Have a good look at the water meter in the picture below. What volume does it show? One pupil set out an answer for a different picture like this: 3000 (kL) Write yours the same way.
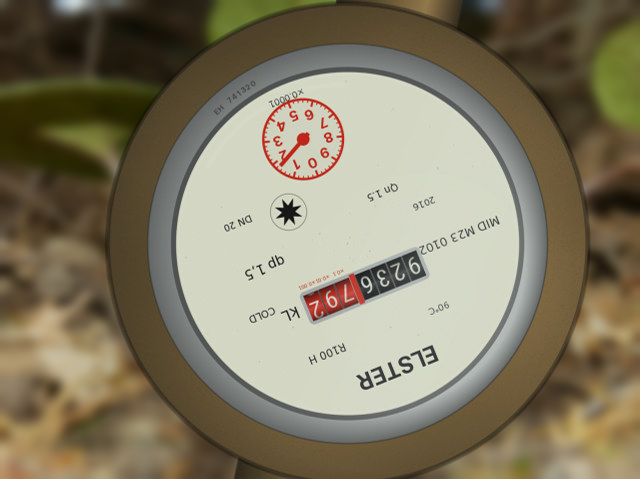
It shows 9236.7921 (kL)
